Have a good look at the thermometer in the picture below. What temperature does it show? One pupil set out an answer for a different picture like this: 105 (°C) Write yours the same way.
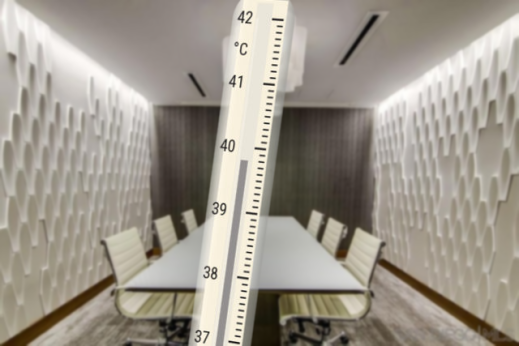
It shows 39.8 (°C)
